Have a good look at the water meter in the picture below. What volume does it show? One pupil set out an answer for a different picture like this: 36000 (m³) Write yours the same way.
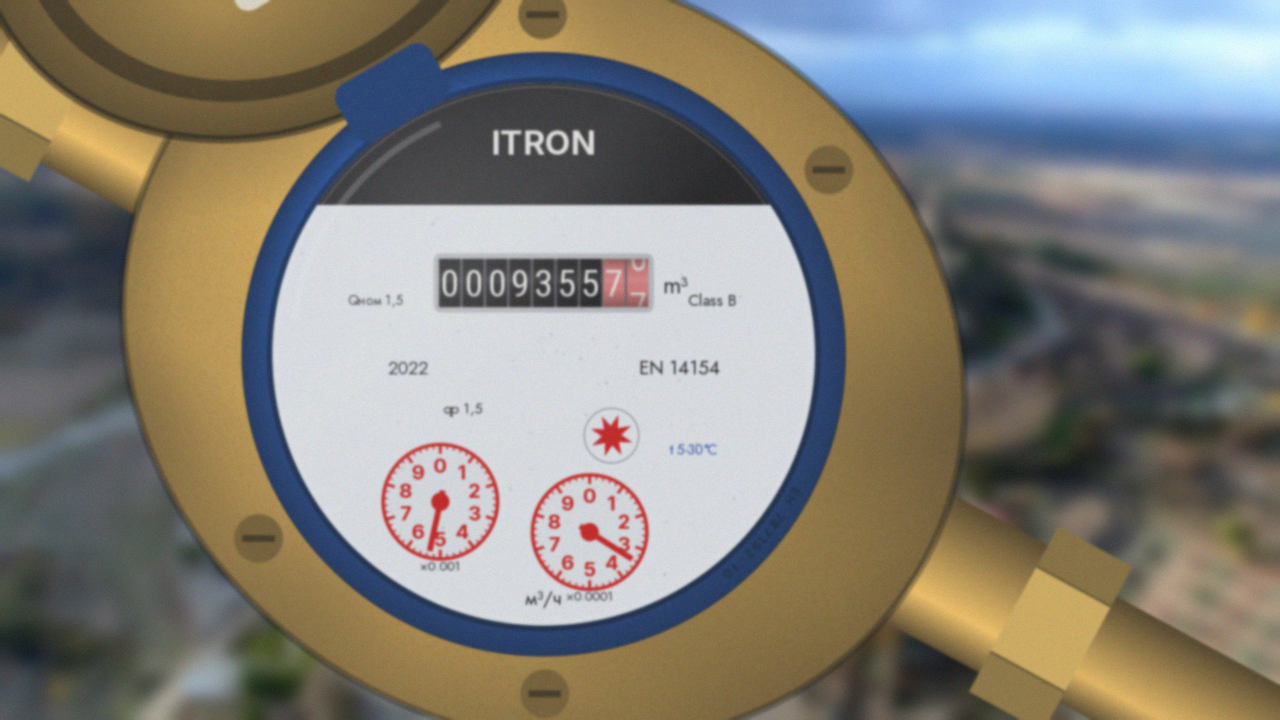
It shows 9355.7653 (m³)
